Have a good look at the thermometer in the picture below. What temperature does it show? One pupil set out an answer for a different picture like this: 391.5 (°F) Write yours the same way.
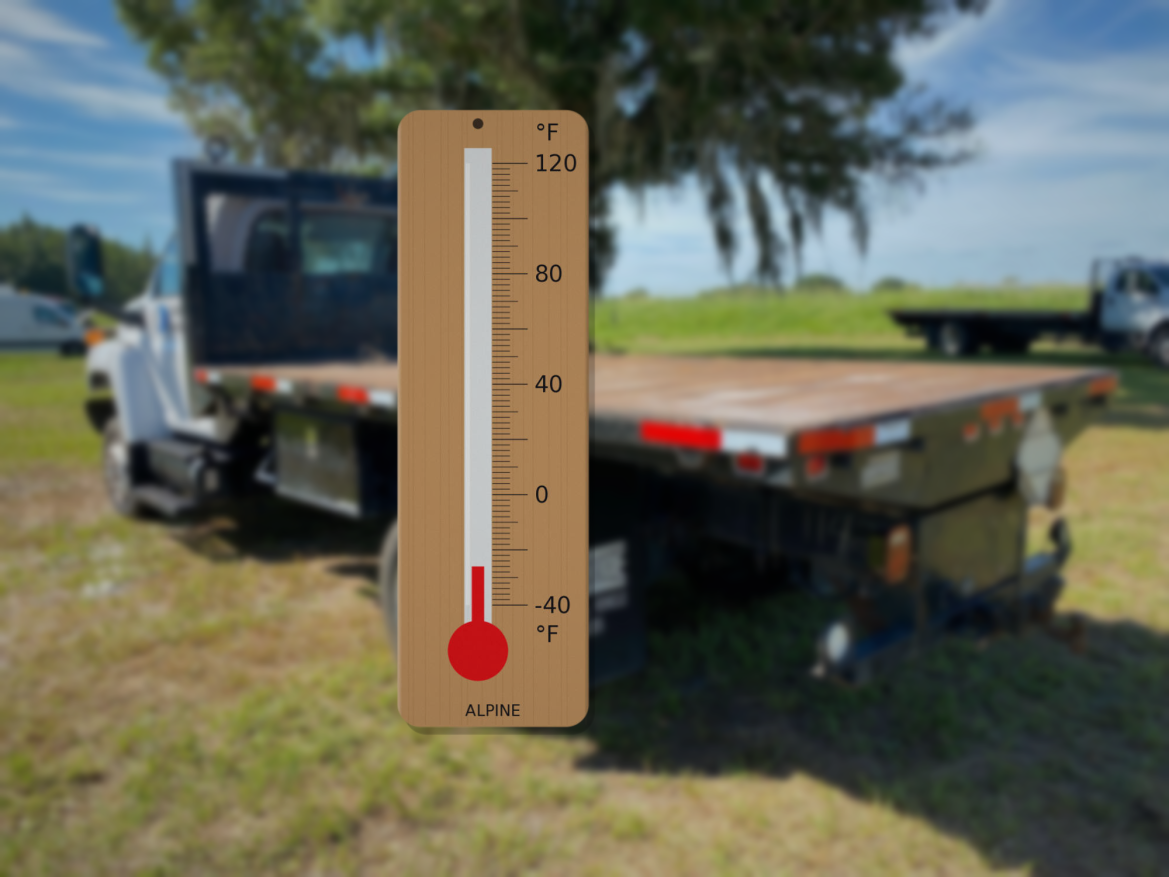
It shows -26 (°F)
